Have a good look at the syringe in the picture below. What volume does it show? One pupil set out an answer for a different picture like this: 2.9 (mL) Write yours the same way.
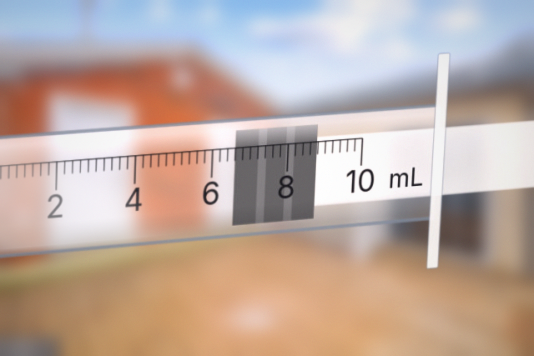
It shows 6.6 (mL)
